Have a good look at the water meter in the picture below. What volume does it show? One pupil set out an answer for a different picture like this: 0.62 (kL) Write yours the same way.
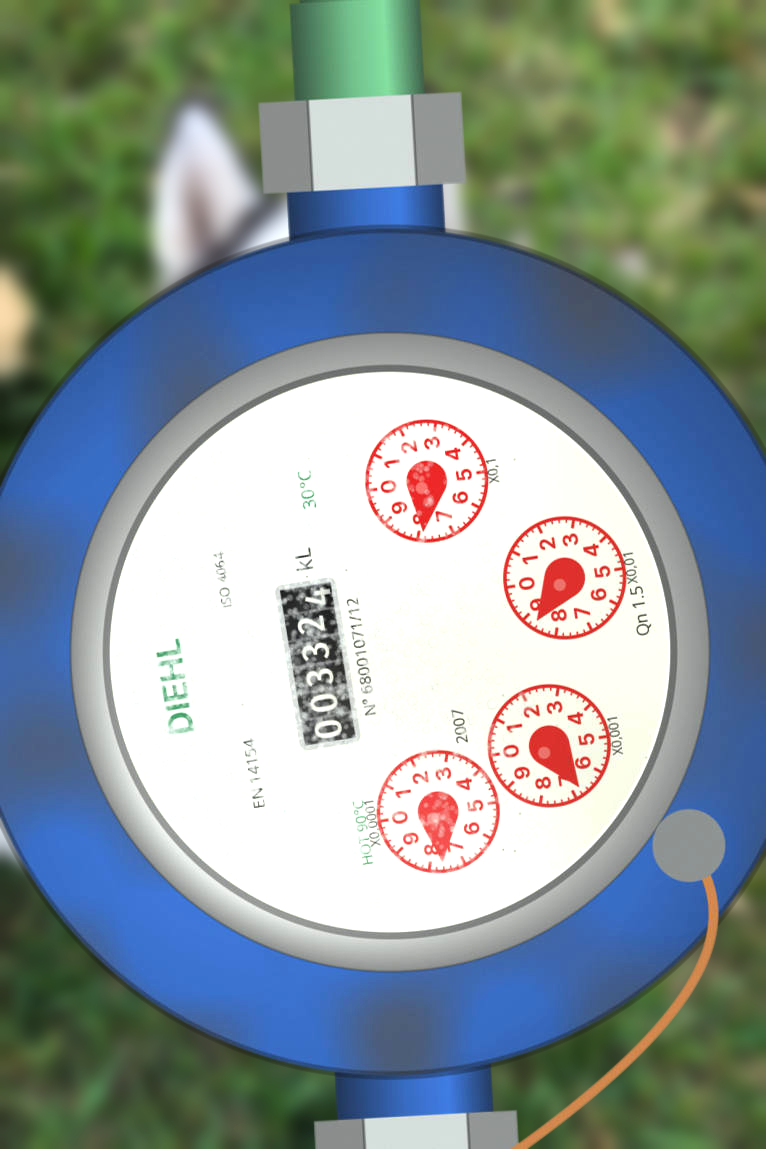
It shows 3323.7867 (kL)
